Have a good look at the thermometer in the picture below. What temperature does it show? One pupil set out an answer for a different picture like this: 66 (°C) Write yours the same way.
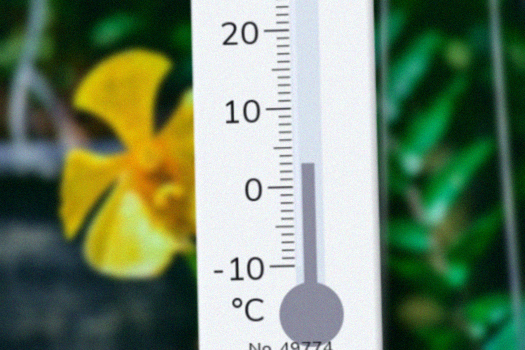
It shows 3 (°C)
